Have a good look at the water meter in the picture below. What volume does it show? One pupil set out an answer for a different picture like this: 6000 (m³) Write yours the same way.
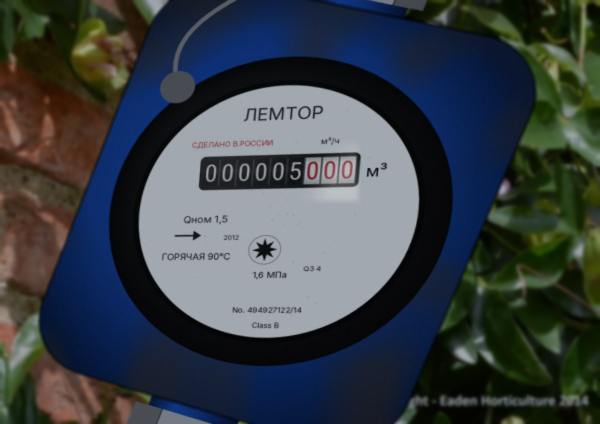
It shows 5.000 (m³)
